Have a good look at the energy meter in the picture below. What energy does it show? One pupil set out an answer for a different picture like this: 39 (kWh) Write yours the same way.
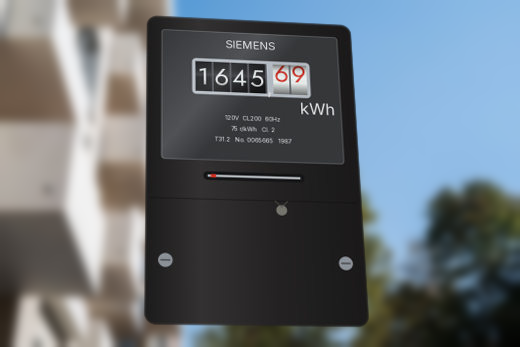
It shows 1645.69 (kWh)
